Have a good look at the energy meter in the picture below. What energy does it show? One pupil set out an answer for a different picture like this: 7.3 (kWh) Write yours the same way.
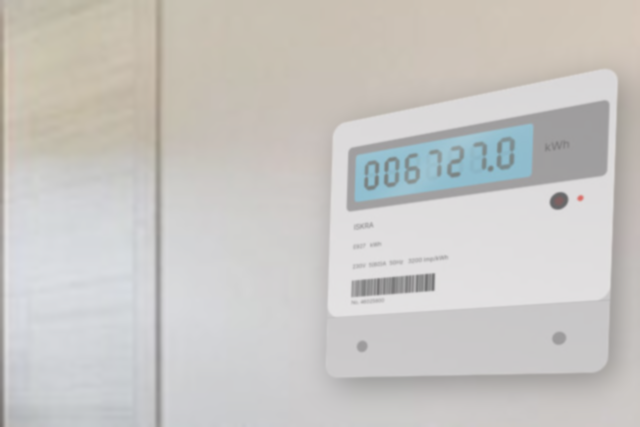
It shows 6727.0 (kWh)
